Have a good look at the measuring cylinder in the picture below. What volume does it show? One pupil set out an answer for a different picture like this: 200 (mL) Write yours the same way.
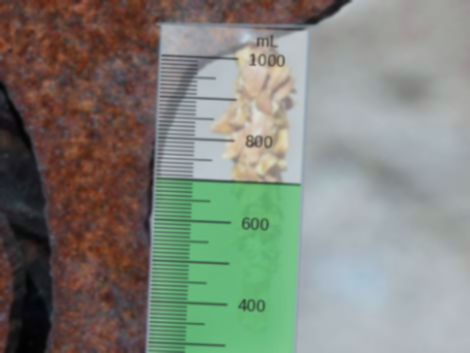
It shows 700 (mL)
